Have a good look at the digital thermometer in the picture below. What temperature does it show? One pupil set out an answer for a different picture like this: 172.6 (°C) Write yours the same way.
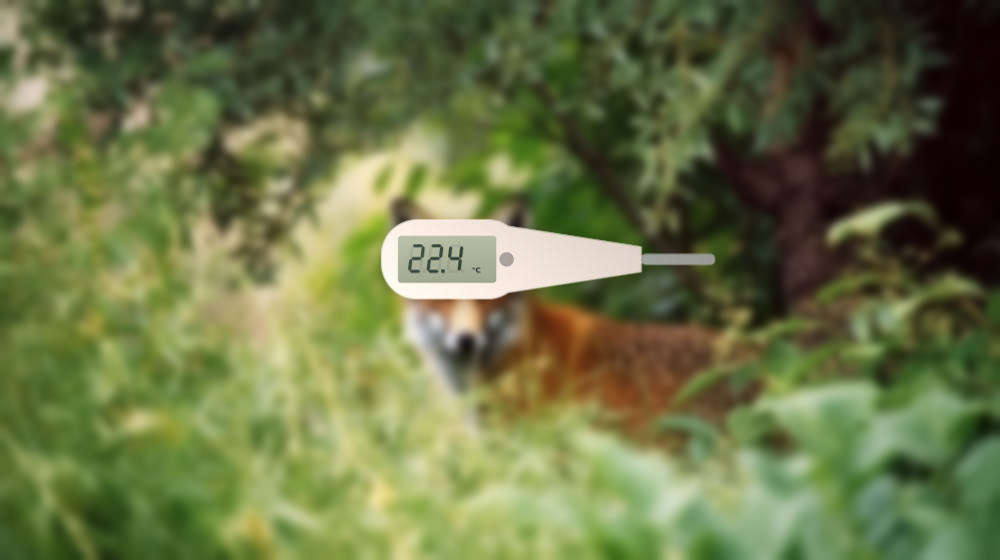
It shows 22.4 (°C)
